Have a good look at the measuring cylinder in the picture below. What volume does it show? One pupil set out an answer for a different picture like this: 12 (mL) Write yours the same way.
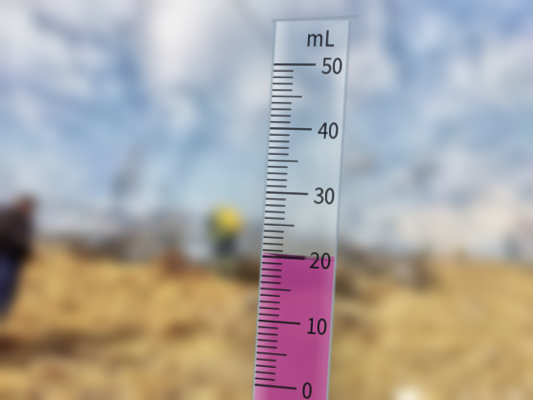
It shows 20 (mL)
